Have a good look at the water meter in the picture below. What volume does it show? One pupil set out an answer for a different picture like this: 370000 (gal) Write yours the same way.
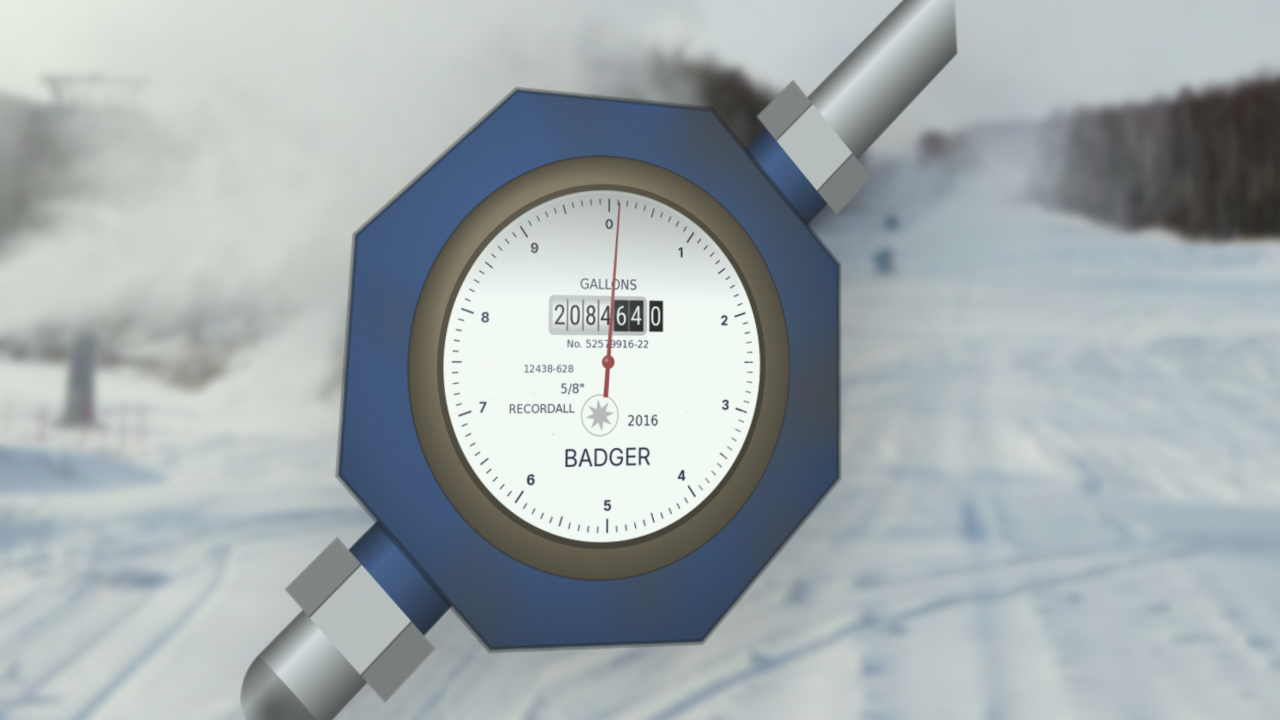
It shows 2084640.1 (gal)
